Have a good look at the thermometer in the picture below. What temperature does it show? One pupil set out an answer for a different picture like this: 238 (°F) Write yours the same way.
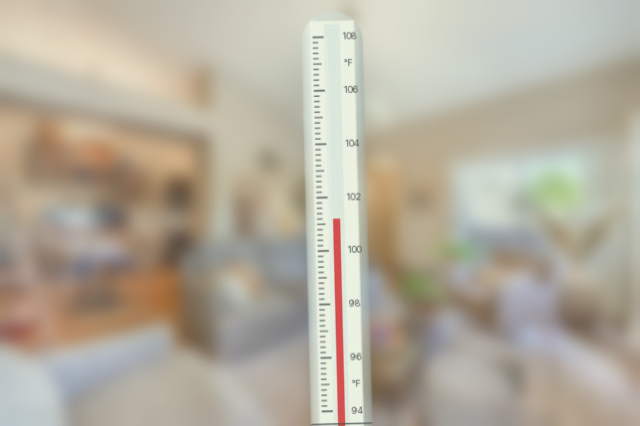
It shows 101.2 (°F)
